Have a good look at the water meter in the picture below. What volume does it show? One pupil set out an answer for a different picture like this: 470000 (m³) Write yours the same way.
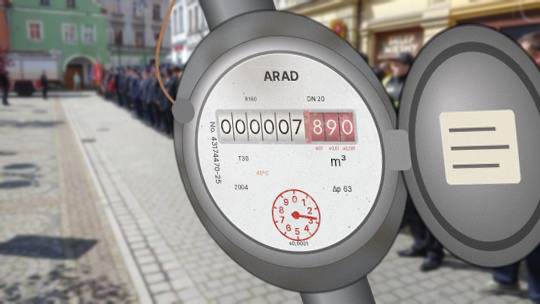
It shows 7.8902 (m³)
